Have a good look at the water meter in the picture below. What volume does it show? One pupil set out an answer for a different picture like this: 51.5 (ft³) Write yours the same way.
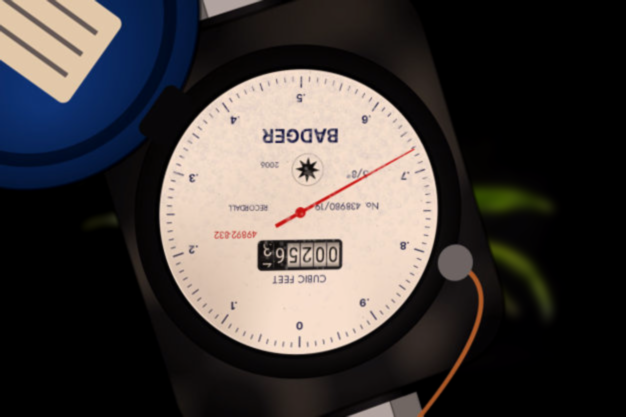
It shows 2562.67 (ft³)
